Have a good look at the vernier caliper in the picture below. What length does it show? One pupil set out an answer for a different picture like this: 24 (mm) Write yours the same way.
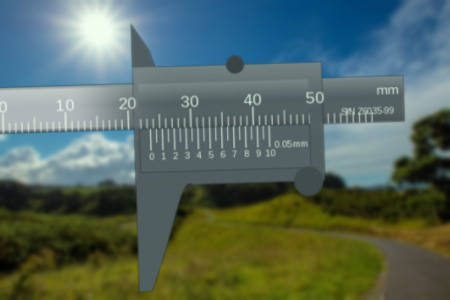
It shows 23.5 (mm)
